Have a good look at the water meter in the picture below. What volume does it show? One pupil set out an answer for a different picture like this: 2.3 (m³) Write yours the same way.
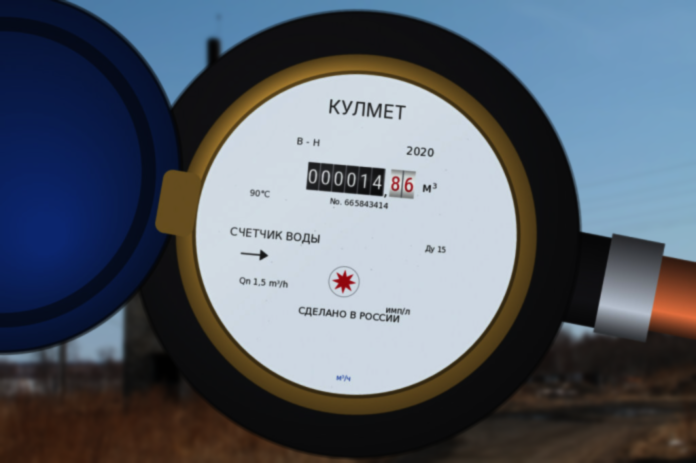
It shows 14.86 (m³)
